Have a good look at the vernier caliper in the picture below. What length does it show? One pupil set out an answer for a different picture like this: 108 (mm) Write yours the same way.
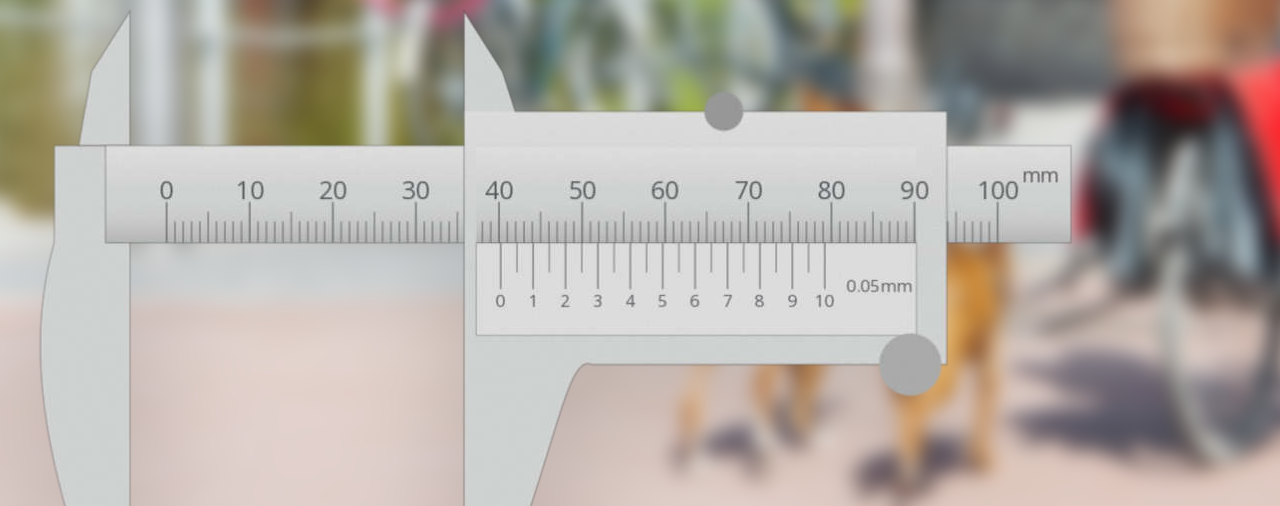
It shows 40.2 (mm)
